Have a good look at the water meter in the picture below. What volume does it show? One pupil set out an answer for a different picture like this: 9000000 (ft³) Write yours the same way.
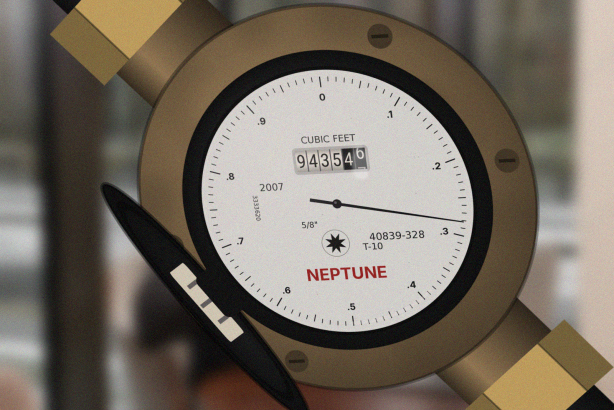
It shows 943546.28 (ft³)
